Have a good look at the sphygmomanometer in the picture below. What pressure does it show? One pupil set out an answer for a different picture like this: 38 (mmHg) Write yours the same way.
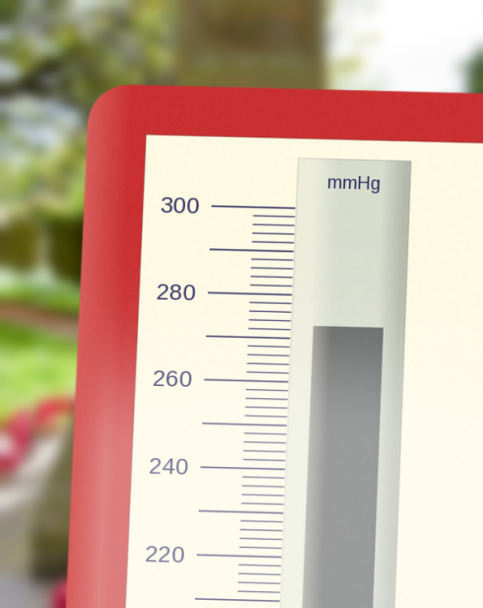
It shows 273 (mmHg)
